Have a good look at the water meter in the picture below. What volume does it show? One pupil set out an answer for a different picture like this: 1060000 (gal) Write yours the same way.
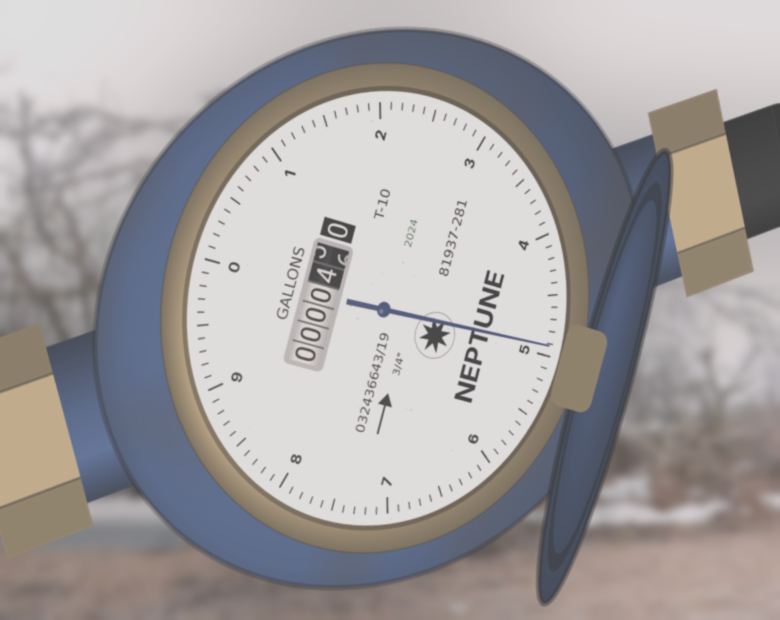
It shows 454.9 (gal)
